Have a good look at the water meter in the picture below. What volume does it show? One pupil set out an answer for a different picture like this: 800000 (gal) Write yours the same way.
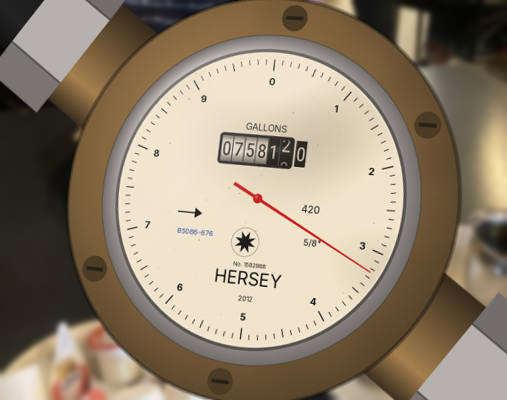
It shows 758123.2 (gal)
